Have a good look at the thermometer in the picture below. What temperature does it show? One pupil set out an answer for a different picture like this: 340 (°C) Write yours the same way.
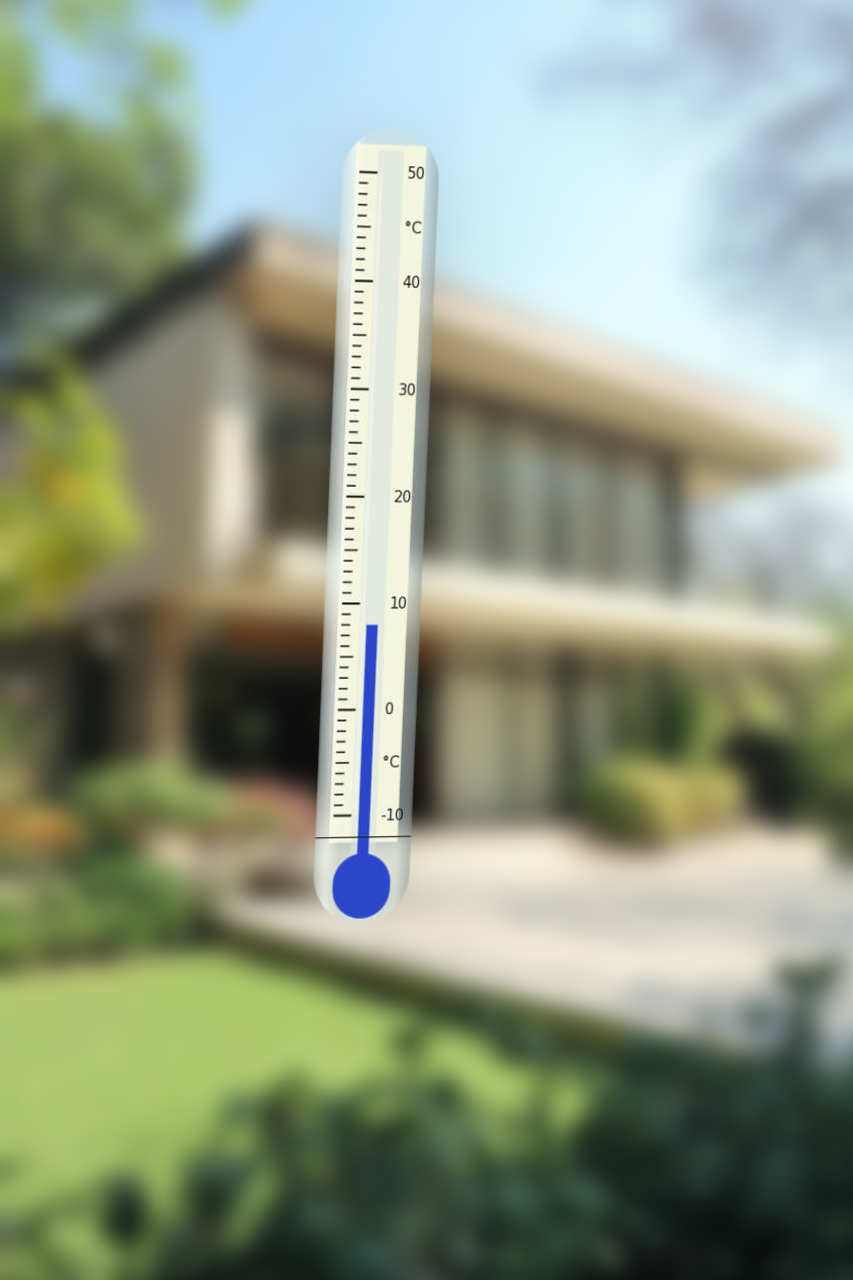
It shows 8 (°C)
